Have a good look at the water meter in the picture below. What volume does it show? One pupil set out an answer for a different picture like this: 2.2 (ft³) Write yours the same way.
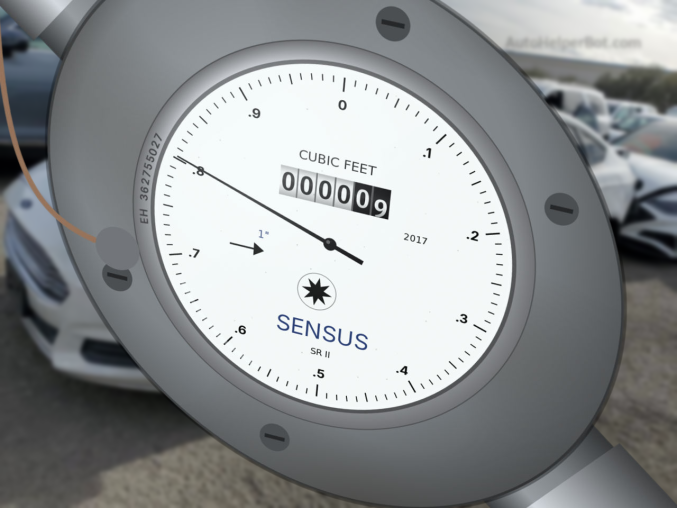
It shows 8.80 (ft³)
